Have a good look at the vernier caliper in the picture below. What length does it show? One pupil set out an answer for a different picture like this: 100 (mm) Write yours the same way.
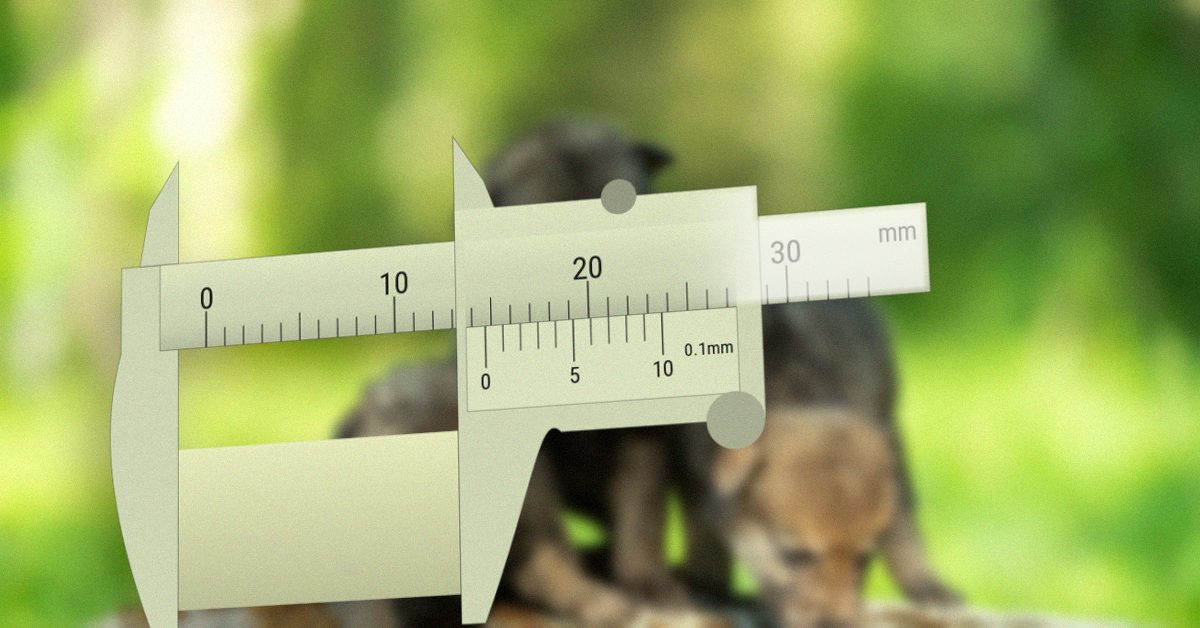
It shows 14.7 (mm)
